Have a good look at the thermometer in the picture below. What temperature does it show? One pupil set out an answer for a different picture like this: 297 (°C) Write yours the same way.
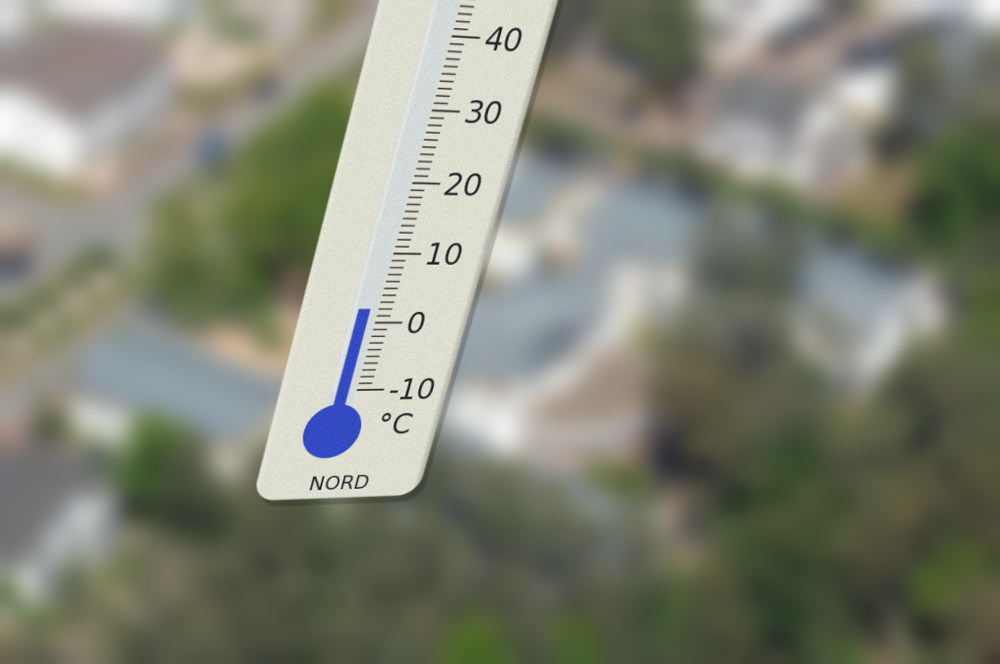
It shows 2 (°C)
